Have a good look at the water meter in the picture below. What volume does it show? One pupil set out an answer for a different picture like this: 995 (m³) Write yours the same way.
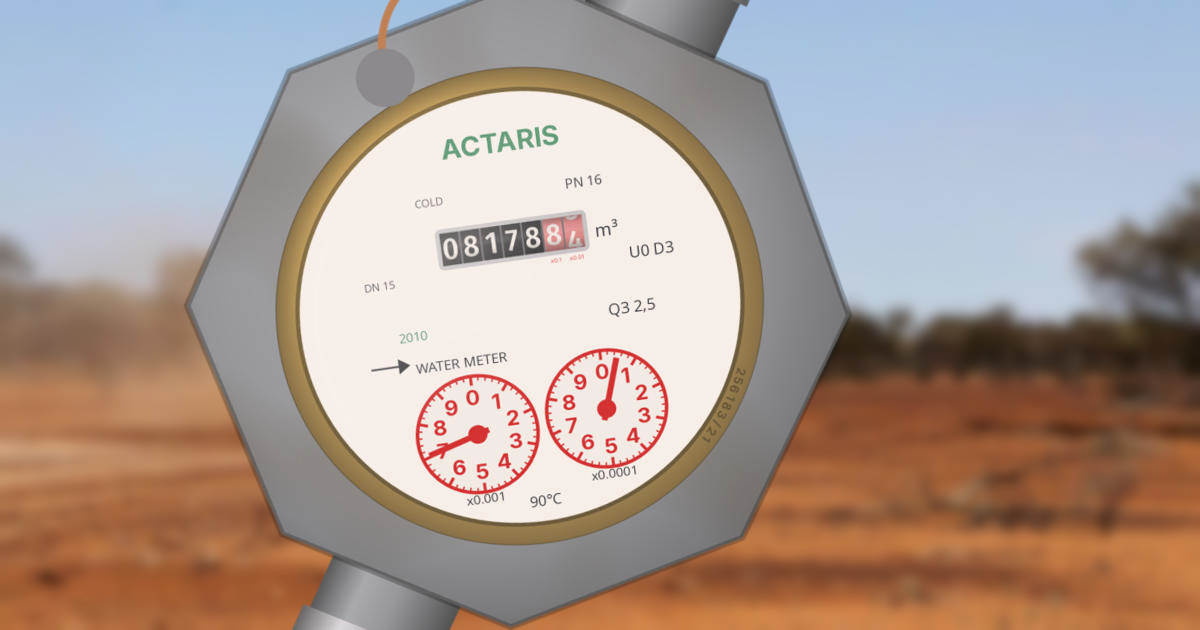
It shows 8178.8370 (m³)
